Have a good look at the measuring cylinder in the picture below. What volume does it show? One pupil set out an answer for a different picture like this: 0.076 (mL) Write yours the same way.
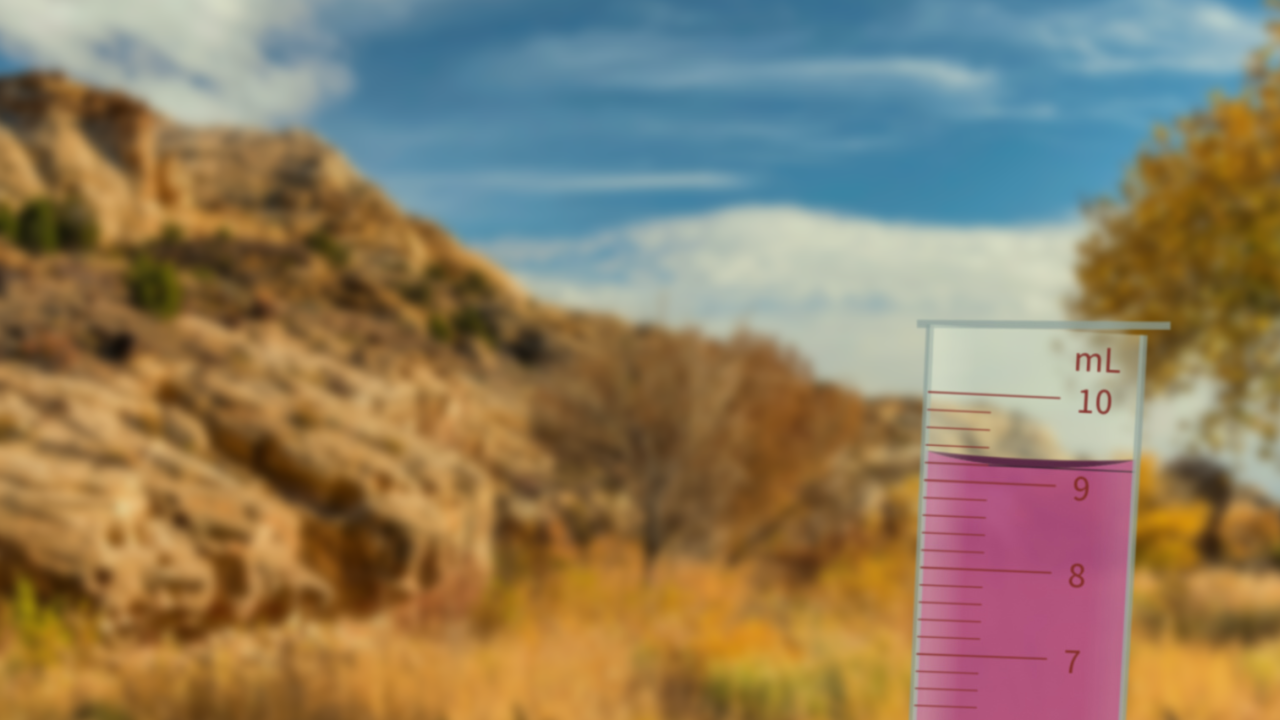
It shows 9.2 (mL)
